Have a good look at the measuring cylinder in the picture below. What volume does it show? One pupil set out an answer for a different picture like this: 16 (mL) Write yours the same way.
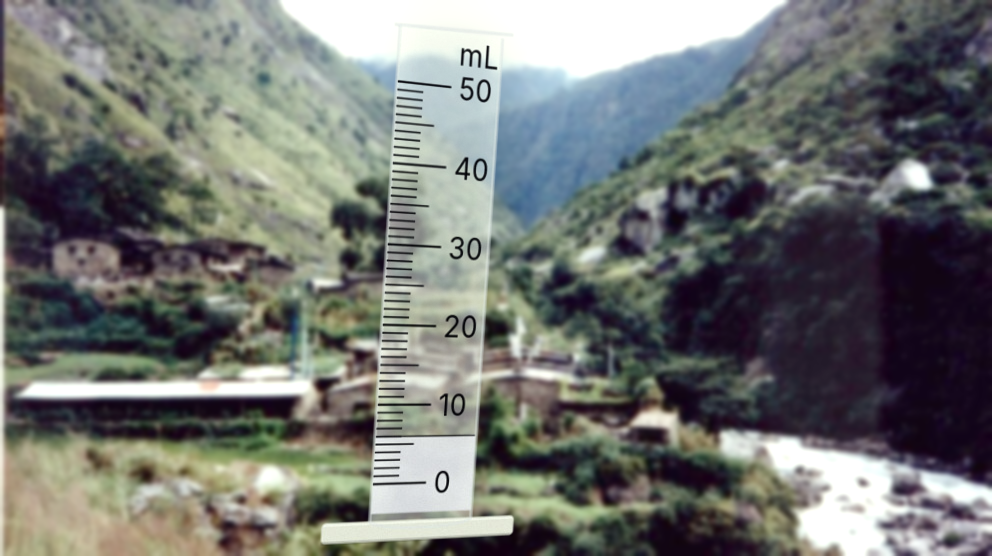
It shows 6 (mL)
